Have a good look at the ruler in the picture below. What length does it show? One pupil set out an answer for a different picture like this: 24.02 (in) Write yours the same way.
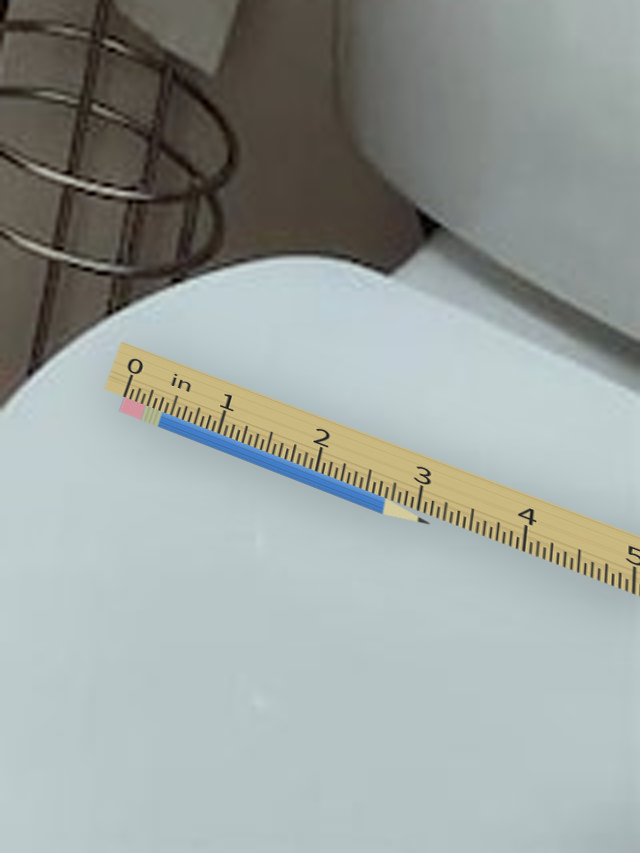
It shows 3.125 (in)
